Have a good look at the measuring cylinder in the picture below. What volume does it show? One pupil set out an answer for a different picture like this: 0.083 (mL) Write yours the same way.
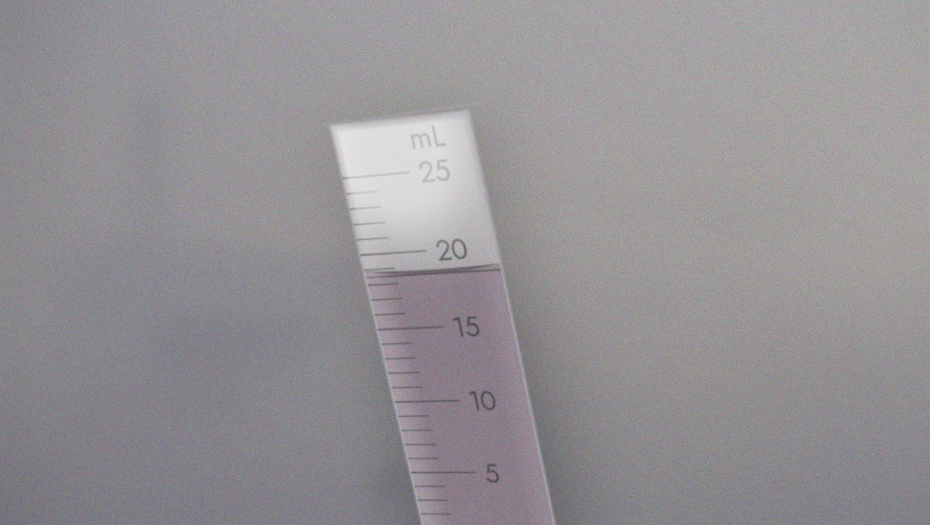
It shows 18.5 (mL)
